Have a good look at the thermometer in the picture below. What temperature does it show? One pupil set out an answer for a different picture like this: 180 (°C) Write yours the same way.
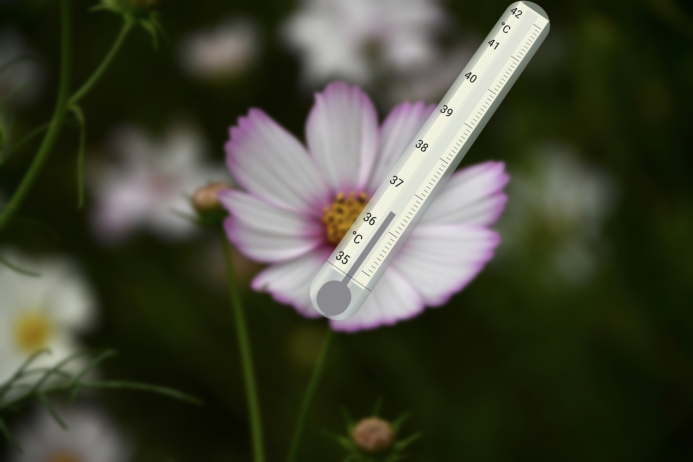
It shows 36.4 (°C)
